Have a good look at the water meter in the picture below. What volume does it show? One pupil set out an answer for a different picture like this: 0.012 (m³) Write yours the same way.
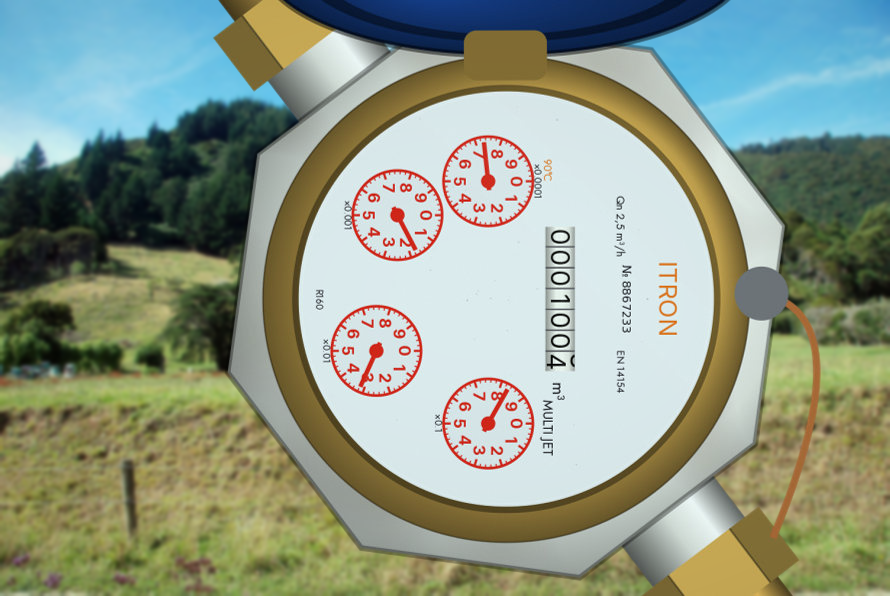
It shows 1003.8317 (m³)
